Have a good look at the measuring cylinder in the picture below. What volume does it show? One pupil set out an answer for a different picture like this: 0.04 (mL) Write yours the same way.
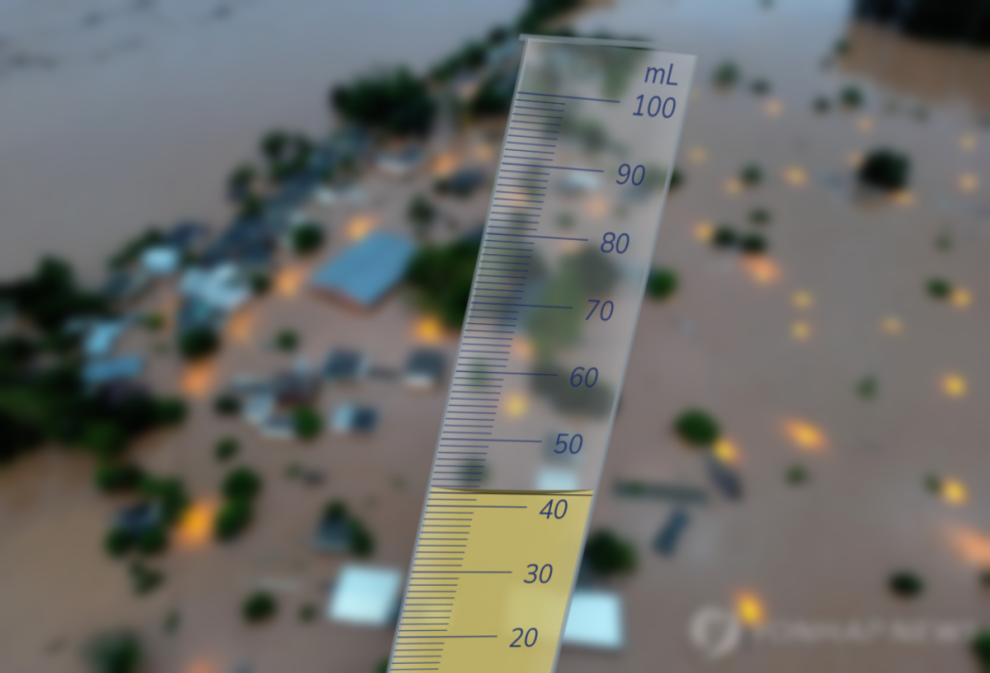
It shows 42 (mL)
